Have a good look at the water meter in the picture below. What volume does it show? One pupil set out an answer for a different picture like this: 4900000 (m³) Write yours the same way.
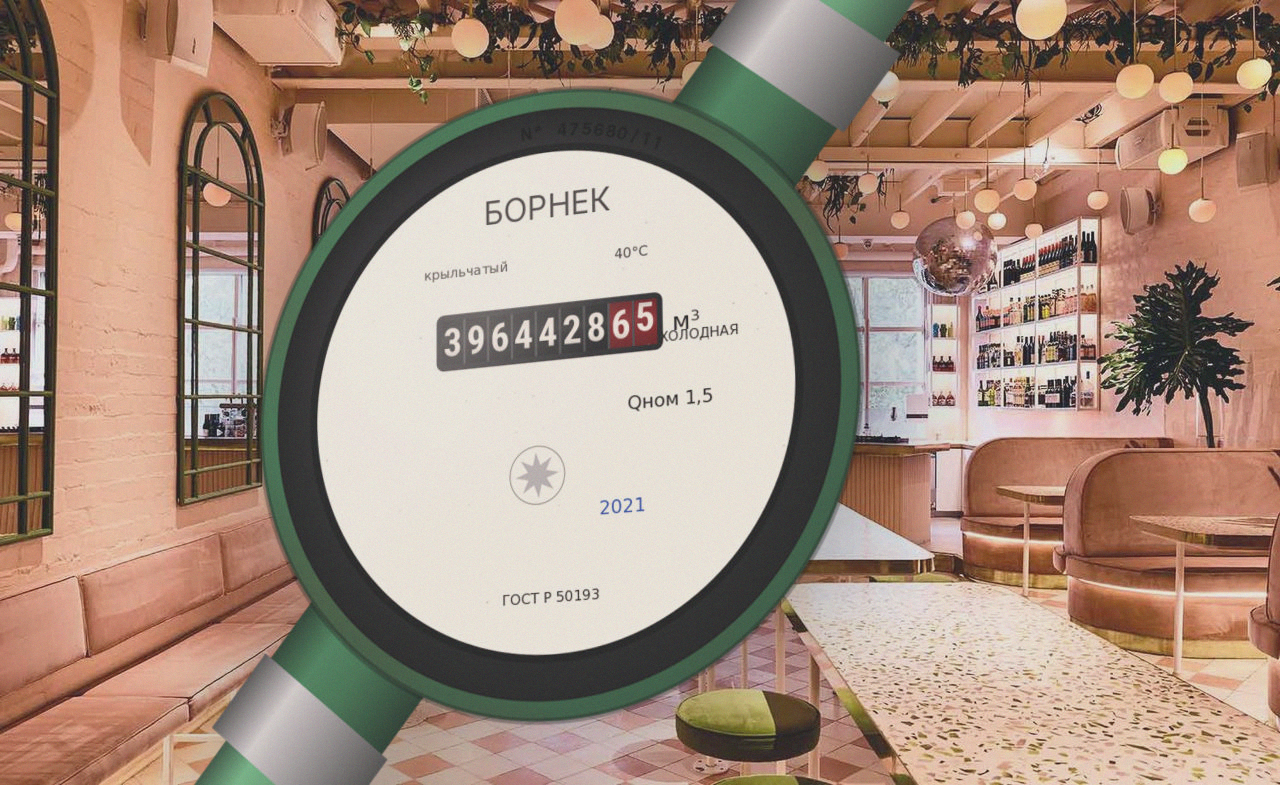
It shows 3964428.65 (m³)
